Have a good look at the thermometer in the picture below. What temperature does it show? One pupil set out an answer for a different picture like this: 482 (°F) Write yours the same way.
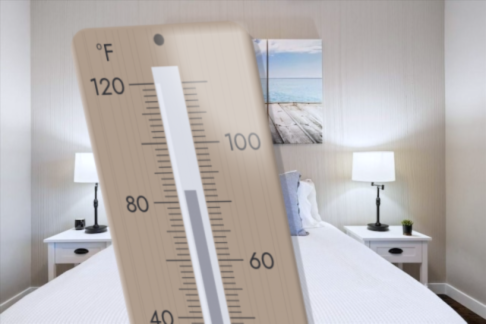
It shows 84 (°F)
